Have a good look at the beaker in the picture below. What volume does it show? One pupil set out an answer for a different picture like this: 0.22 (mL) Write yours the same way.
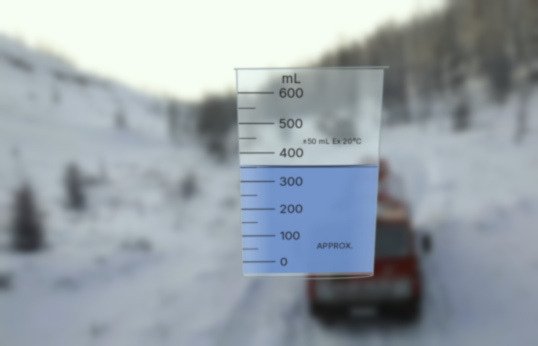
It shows 350 (mL)
